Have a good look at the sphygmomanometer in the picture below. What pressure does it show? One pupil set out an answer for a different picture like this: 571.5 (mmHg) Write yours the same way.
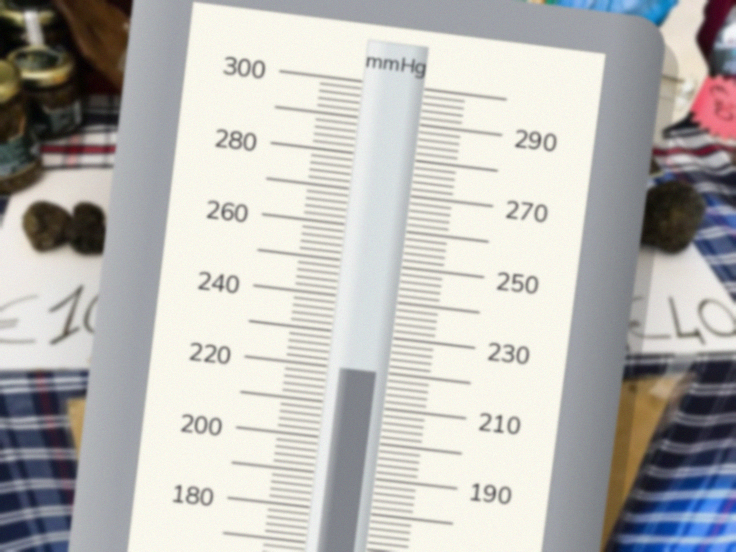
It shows 220 (mmHg)
